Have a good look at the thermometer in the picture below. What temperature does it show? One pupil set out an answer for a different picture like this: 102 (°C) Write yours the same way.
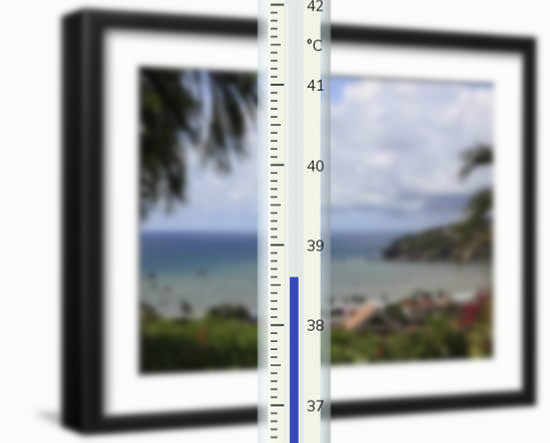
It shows 38.6 (°C)
